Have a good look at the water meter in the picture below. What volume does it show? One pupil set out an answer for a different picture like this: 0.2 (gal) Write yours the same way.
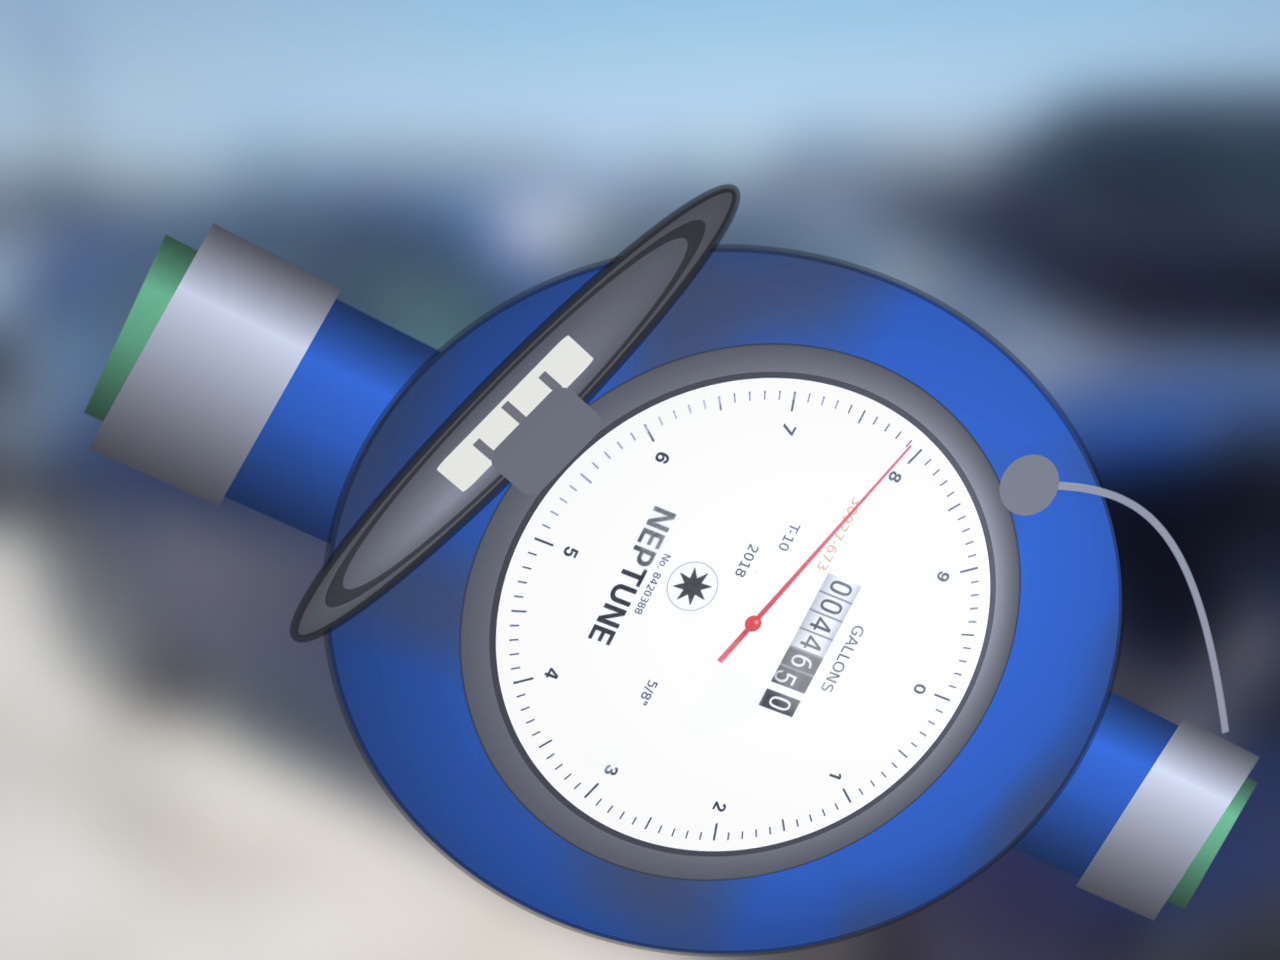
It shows 44647.9 (gal)
